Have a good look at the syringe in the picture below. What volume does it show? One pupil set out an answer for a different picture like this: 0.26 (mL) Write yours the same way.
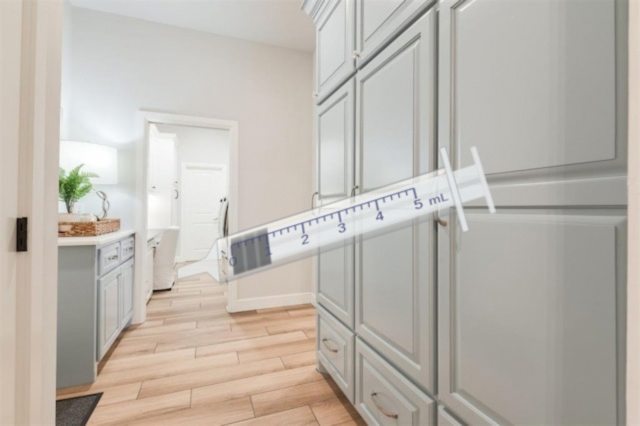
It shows 0 (mL)
